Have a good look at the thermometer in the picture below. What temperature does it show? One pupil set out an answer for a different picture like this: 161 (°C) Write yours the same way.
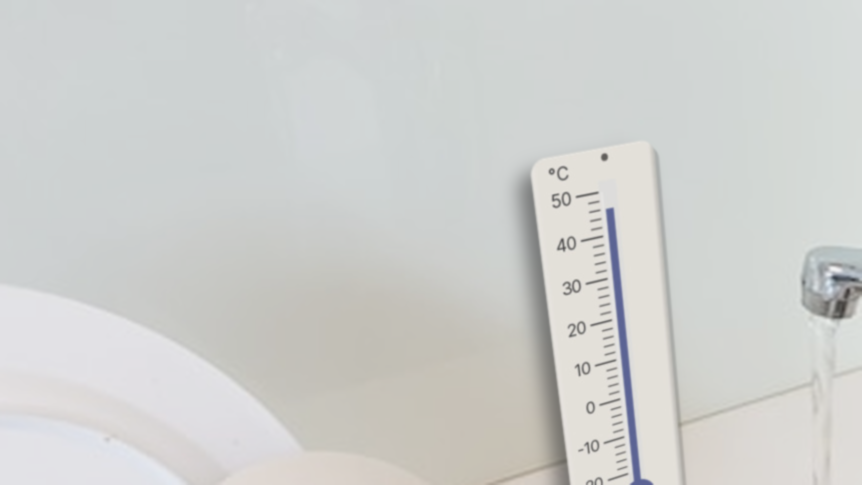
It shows 46 (°C)
